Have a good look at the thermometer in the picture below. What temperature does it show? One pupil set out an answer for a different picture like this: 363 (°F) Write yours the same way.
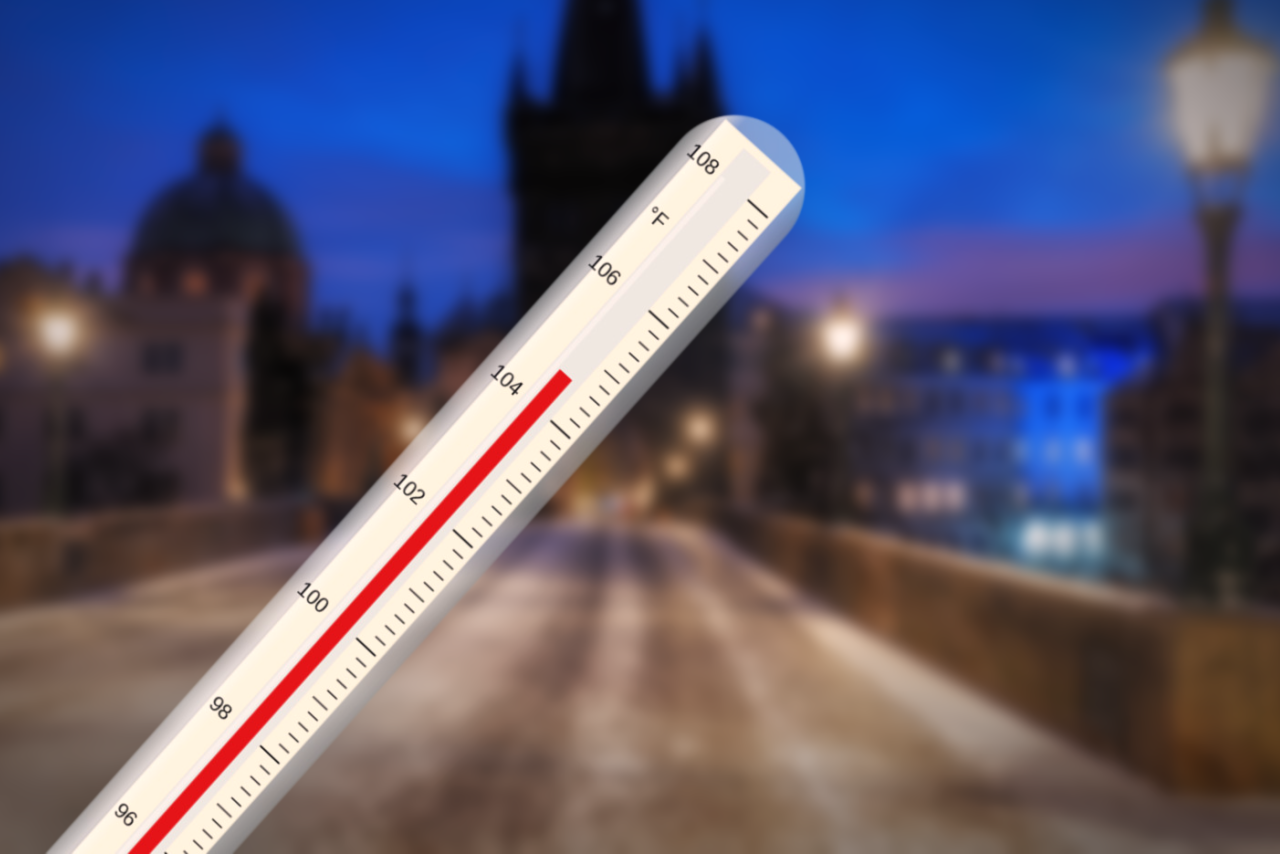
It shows 104.6 (°F)
